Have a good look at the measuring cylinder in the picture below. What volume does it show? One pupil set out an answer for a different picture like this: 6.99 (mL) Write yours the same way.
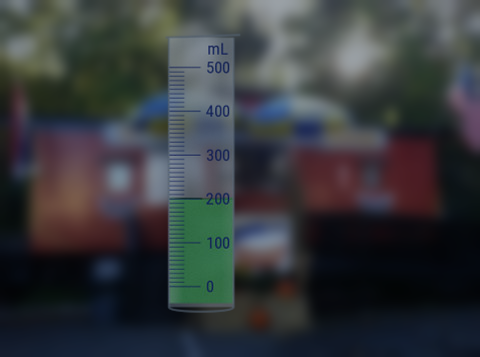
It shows 200 (mL)
